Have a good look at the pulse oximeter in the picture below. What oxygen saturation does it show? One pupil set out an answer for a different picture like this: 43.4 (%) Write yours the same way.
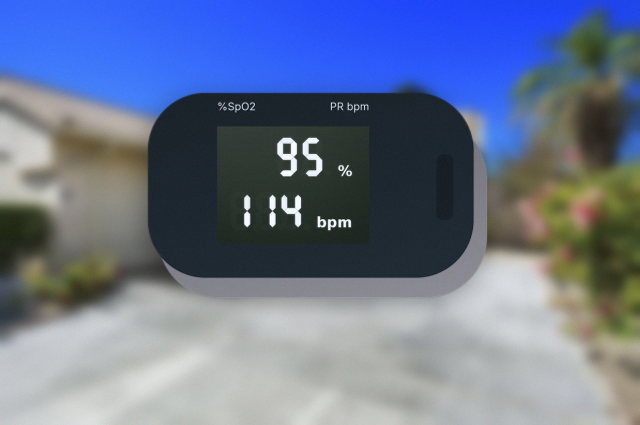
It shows 95 (%)
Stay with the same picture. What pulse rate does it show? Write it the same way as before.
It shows 114 (bpm)
